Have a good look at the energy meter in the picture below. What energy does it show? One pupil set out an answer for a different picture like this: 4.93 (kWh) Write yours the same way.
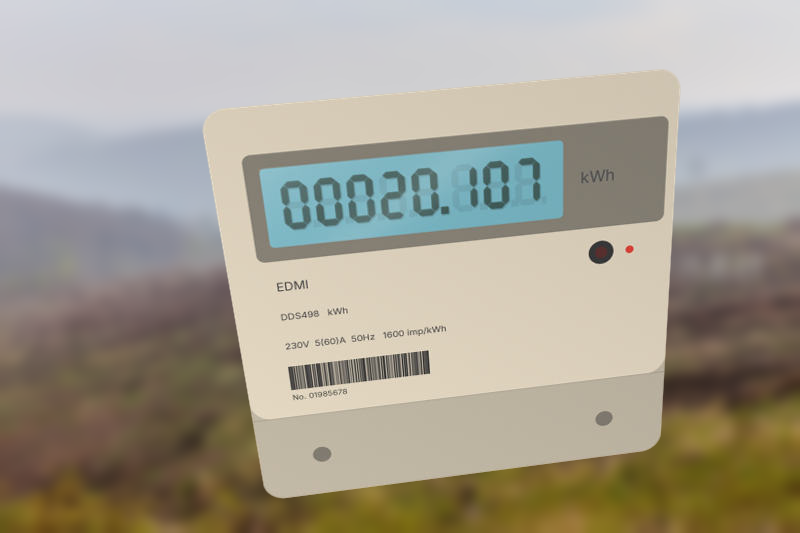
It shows 20.107 (kWh)
